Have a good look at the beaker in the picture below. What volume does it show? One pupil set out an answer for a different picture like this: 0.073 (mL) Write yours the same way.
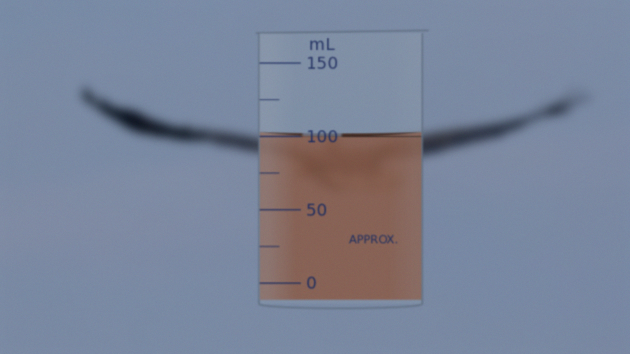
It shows 100 (mL)
